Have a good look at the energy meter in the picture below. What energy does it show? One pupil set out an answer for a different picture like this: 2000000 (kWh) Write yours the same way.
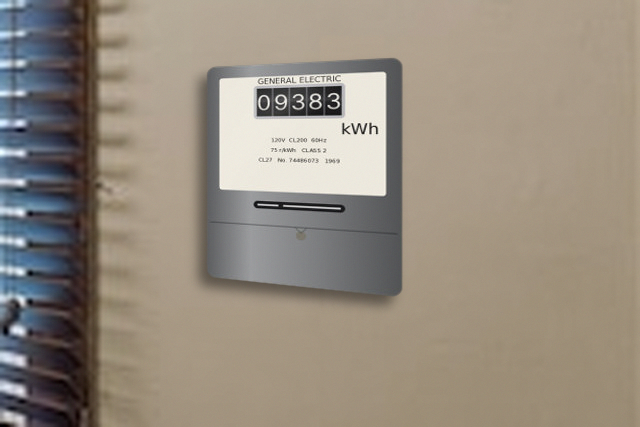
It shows 9383 (kWh)
